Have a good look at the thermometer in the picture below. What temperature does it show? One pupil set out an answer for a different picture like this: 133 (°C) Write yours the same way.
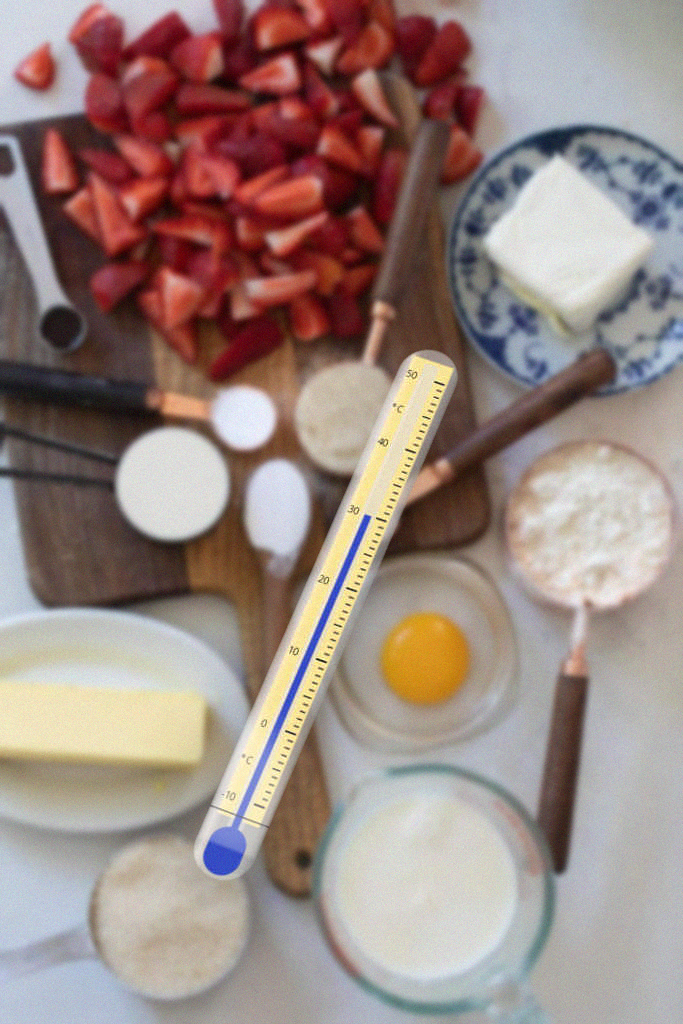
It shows 30 (°C)
